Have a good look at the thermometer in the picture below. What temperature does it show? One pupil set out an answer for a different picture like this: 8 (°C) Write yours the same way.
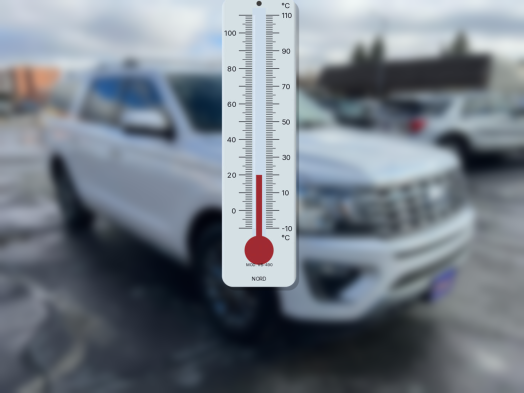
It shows 20 (°C)
